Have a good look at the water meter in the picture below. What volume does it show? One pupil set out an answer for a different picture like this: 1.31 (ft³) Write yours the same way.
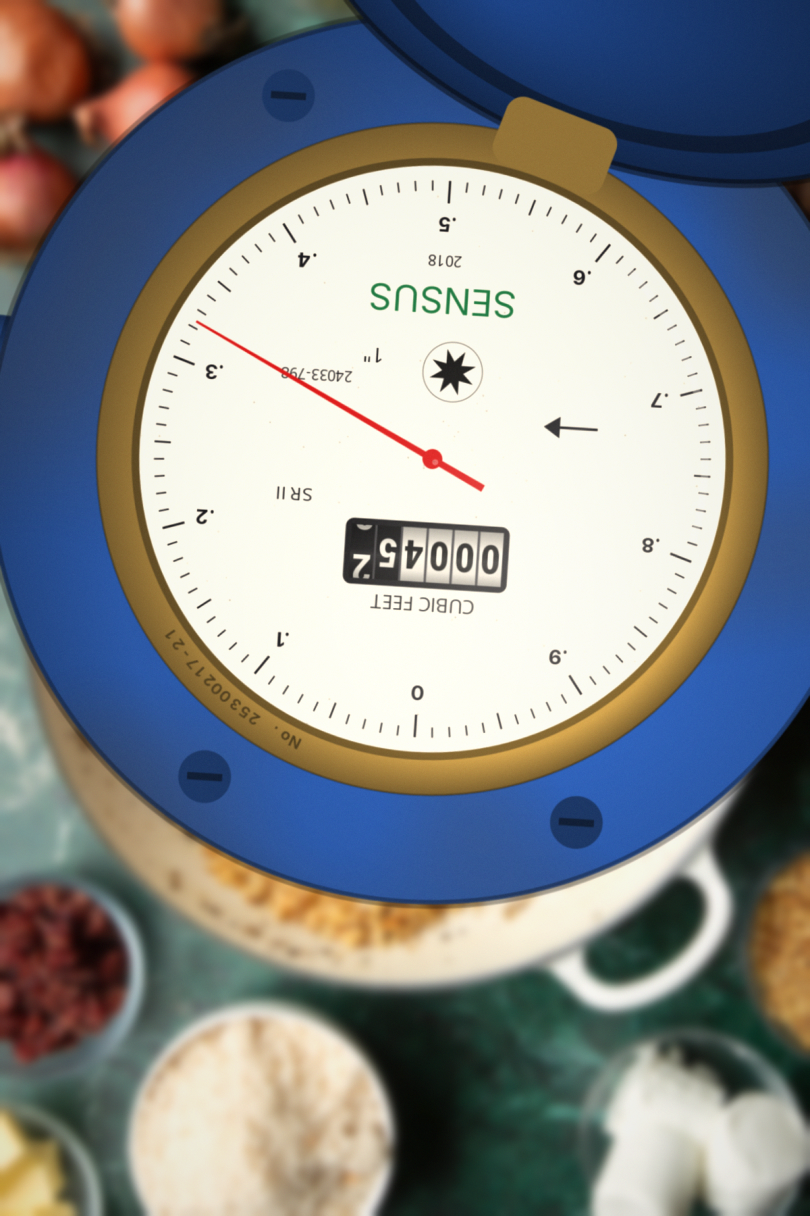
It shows 452.32 (ft³)
